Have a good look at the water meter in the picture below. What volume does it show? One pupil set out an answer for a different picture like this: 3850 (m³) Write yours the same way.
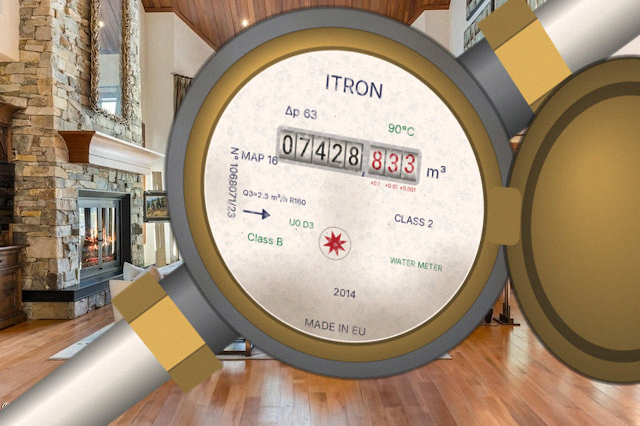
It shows 7428.833 (m³)
